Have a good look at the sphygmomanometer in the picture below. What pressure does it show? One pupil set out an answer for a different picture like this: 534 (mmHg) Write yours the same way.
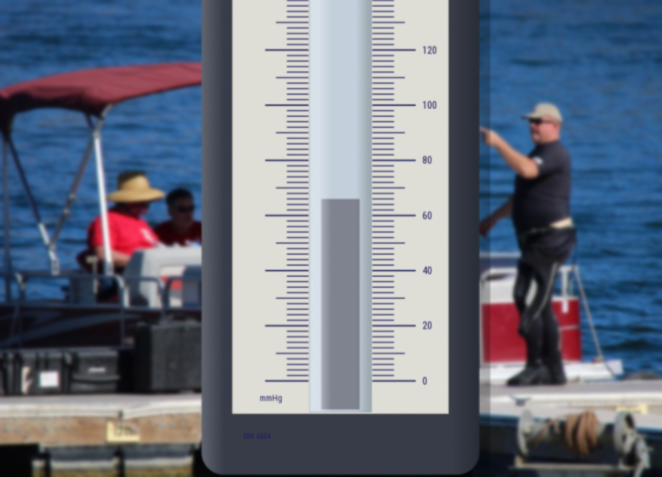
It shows 66 (mmHg)
